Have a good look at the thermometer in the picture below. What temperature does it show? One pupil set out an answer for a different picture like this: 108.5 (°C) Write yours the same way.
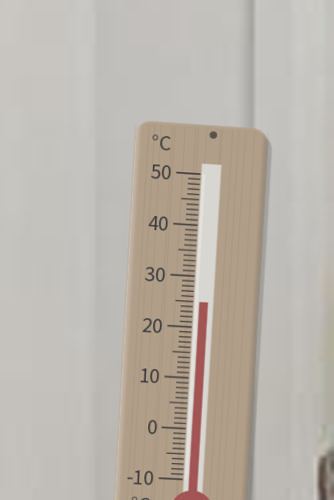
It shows 25 (°C)
